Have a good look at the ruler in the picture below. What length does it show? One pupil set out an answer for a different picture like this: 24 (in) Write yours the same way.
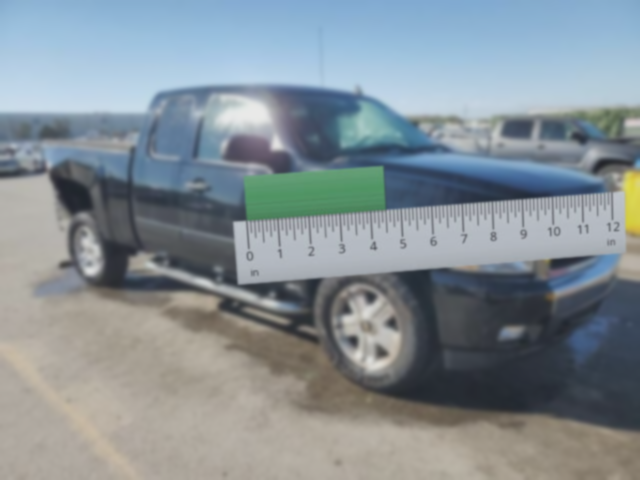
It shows 4.5 (in)
